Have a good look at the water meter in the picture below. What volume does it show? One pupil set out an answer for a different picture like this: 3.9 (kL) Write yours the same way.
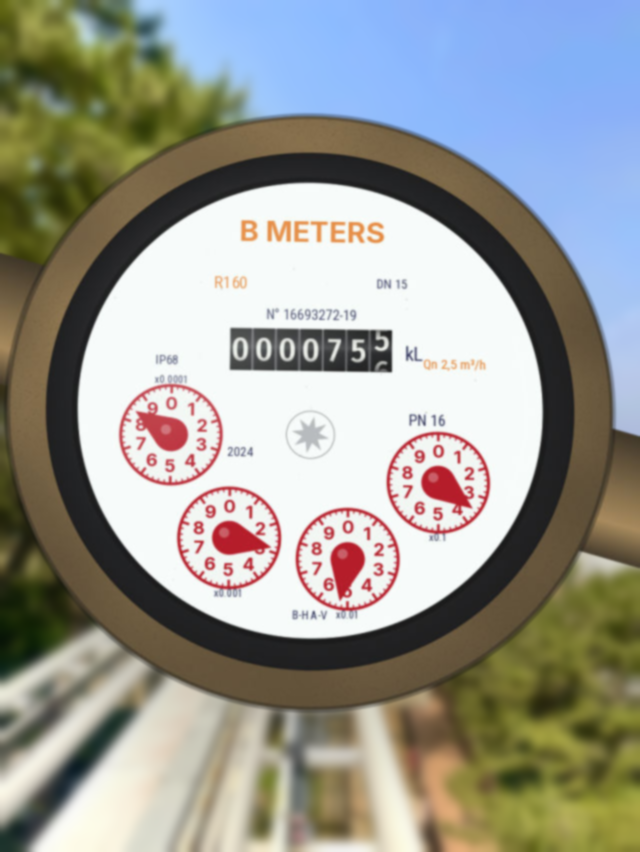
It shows 755.3528 (kL)
